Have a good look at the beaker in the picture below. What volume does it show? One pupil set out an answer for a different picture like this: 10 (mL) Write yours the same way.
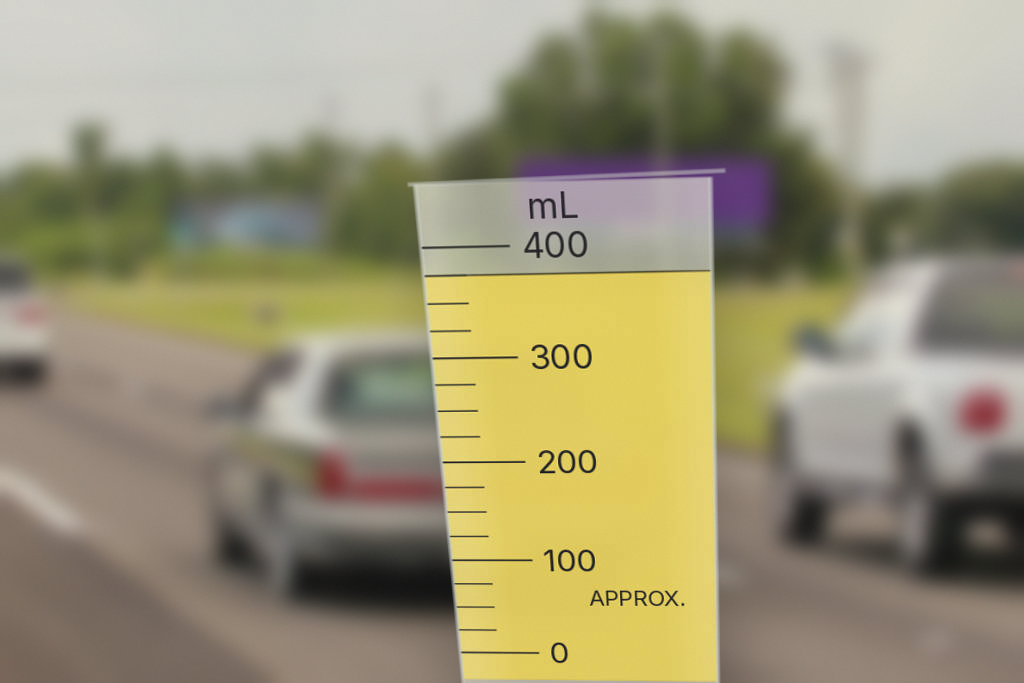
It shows 375 (mL)
